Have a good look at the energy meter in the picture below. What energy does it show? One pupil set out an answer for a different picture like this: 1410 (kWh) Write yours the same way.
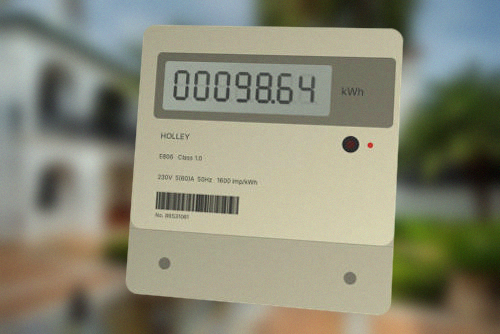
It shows 98.64 (kWh)
